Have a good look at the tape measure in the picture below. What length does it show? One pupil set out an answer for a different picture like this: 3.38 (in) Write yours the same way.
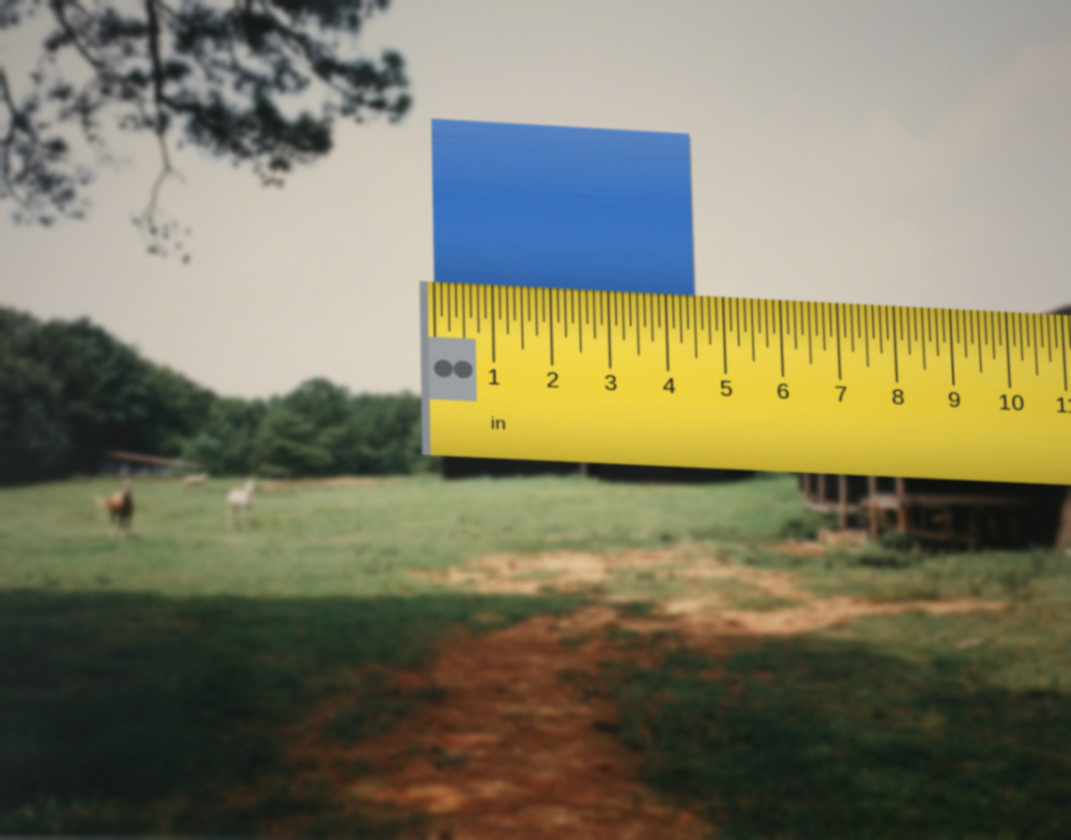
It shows 4.5 (in)
